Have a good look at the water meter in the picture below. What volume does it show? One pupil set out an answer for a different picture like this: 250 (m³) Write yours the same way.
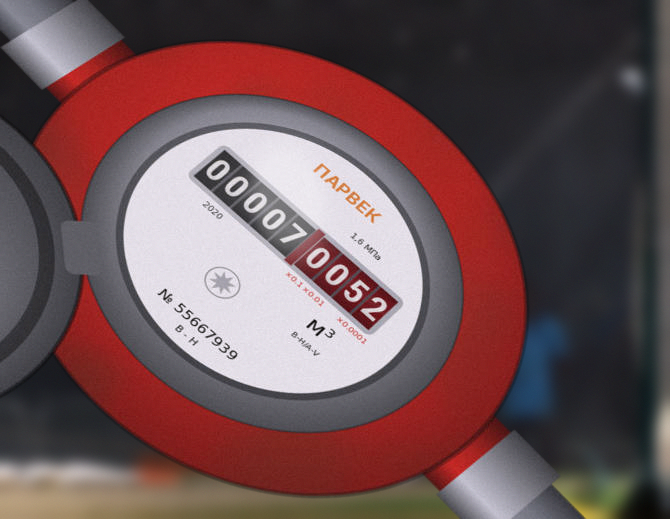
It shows 7.0052 (m³)
